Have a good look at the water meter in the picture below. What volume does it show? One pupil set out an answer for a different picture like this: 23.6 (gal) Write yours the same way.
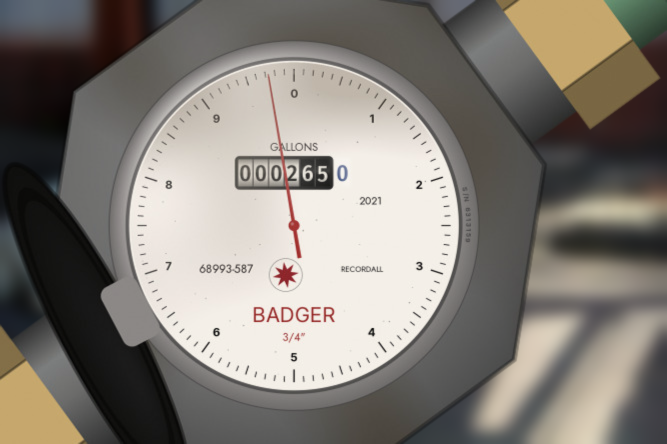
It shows 2649.7 (gal)
